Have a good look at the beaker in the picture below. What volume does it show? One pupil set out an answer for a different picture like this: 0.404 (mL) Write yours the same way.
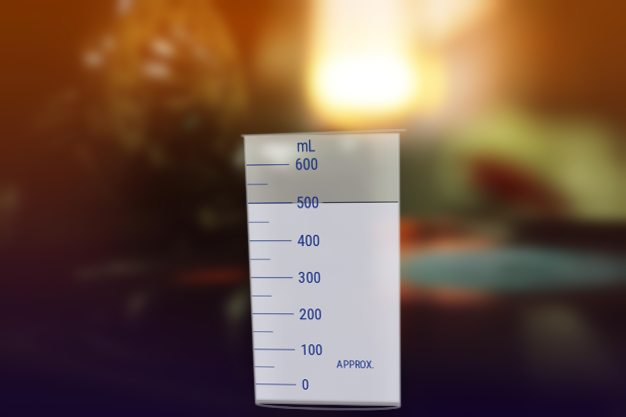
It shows 500 (mL)
